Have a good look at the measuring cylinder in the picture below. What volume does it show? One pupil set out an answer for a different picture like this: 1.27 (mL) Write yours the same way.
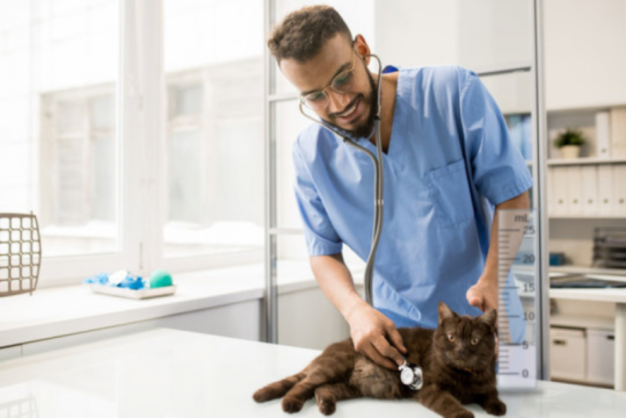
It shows 5 (mL)
